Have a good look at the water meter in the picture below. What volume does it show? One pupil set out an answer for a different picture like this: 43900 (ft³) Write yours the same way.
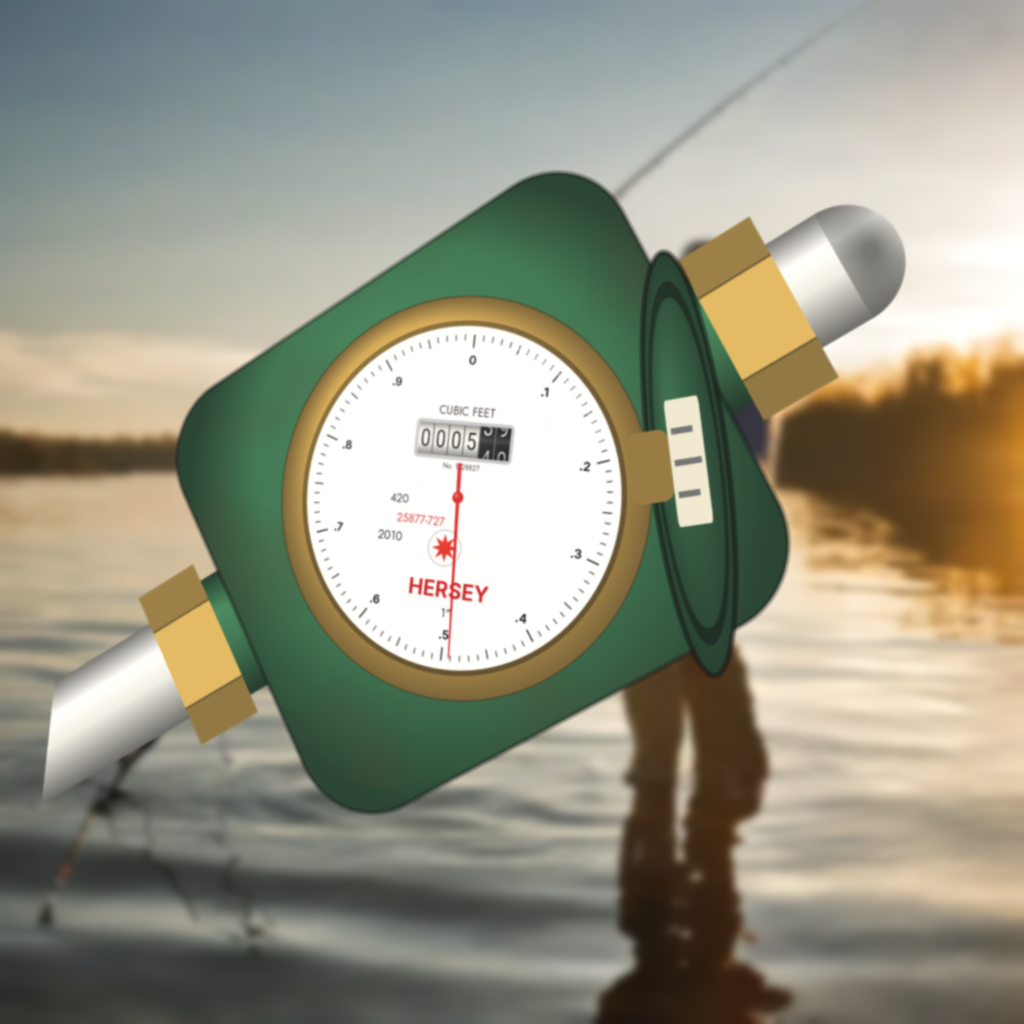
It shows 539.49 (ft³)
